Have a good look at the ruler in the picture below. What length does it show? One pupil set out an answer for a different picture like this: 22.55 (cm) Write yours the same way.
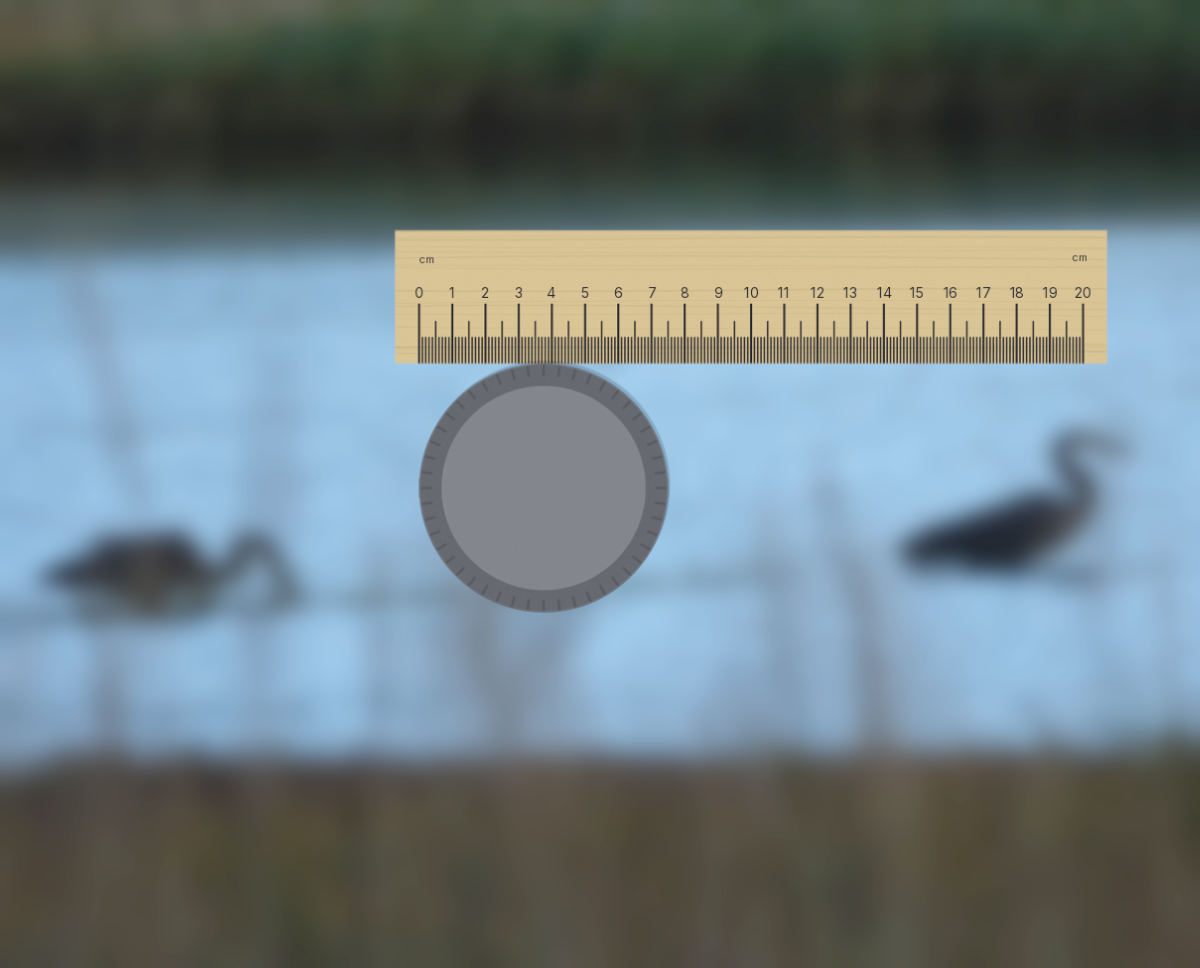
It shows 7.5 (cm)
